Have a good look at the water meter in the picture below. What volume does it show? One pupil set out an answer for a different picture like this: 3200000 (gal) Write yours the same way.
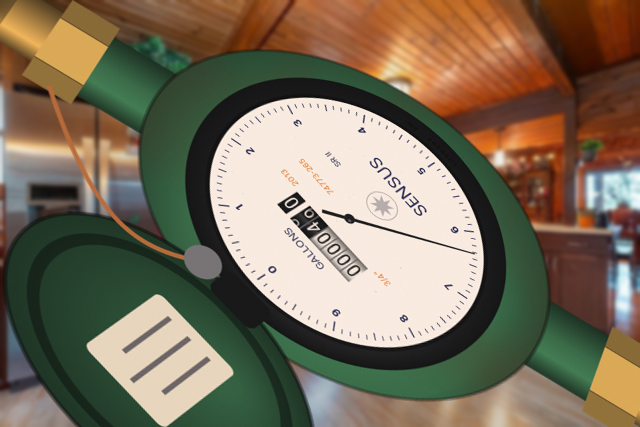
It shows 486.3 (gal)
